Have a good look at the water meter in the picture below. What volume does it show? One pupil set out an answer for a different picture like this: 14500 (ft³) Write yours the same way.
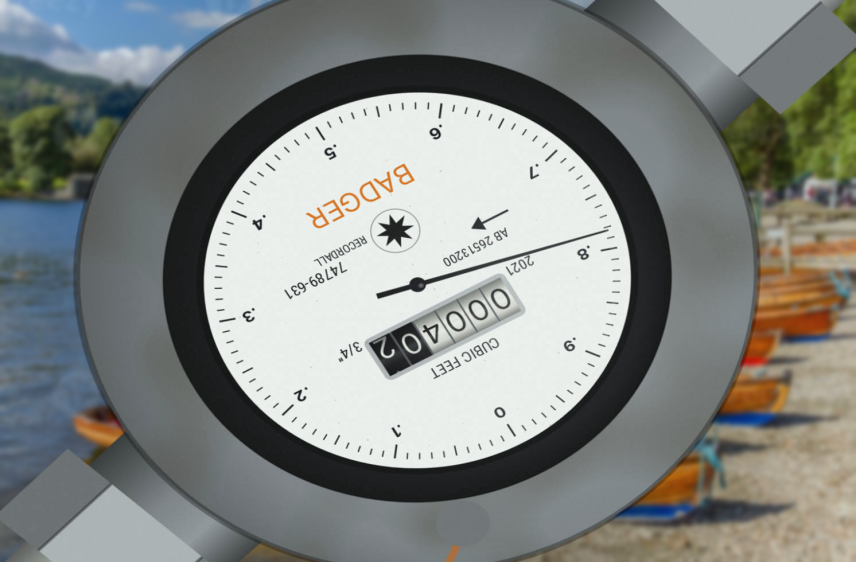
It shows 401.78 (ft³)
